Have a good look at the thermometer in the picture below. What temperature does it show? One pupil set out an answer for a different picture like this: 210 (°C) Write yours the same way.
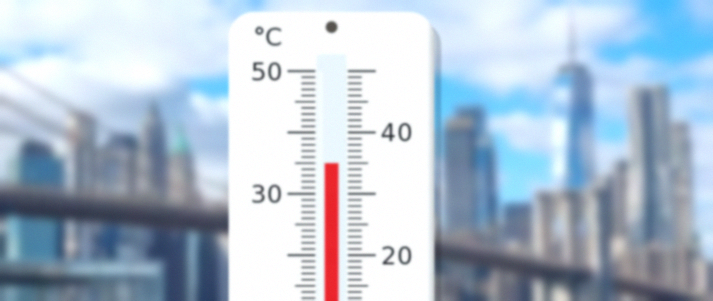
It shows 35 (°C)
